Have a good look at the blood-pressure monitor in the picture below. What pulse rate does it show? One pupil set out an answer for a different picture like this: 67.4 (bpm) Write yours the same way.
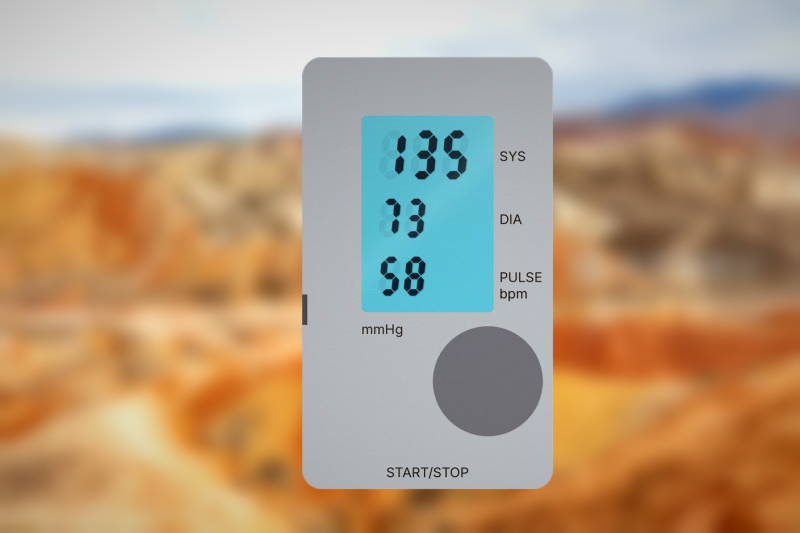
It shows 58 (bpm)
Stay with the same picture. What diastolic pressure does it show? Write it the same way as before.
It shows 73 (mmHg)
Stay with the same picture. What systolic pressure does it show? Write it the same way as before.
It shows 135 (mmHg)
